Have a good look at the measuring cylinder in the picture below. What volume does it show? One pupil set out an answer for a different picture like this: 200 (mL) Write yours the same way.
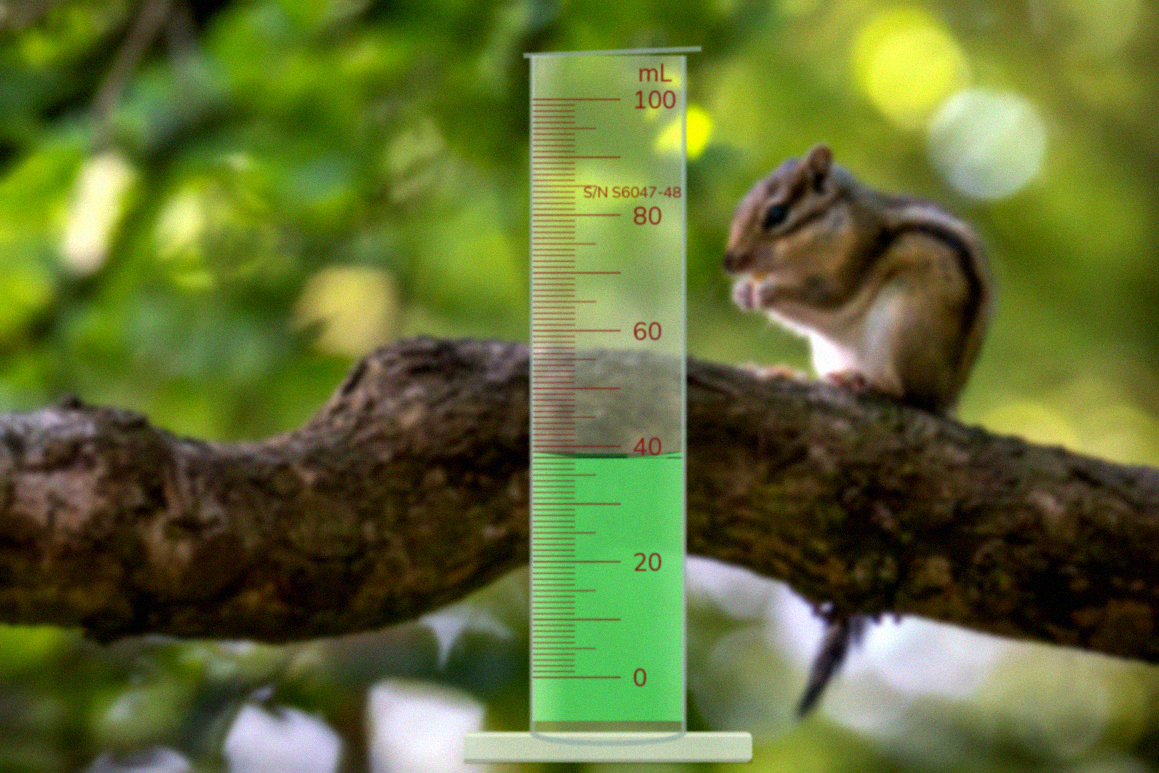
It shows 38 (mL)
